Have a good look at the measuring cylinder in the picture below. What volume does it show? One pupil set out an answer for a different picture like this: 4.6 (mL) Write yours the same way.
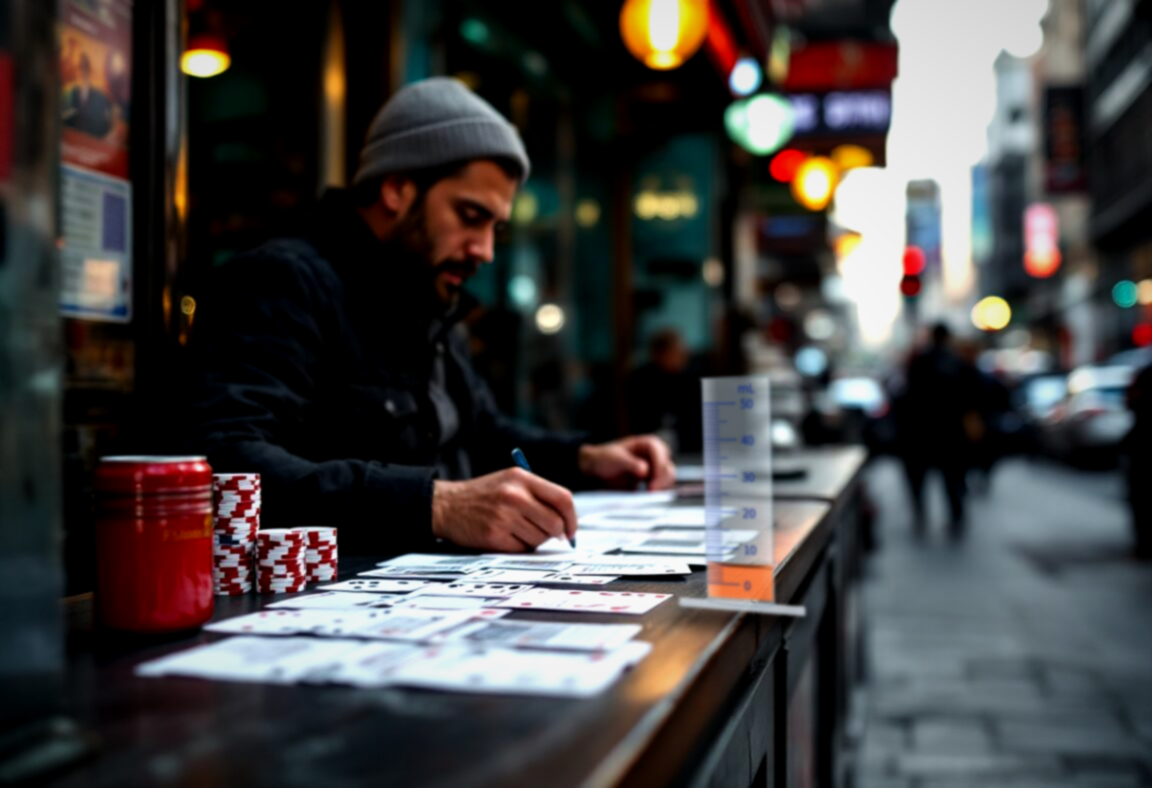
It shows 5 (mL)
